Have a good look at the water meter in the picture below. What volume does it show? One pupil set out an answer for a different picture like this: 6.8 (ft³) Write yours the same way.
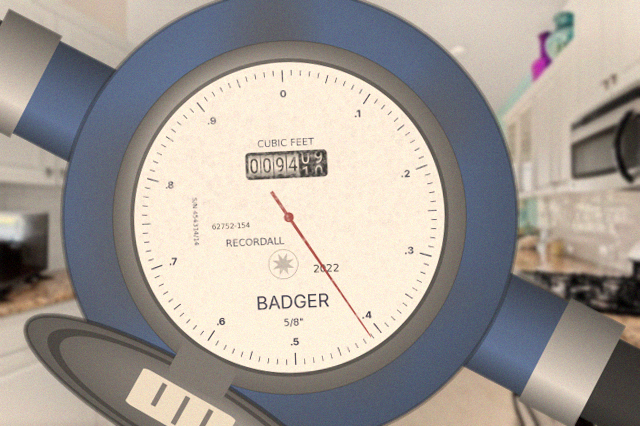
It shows 9409.41 (ft³)
